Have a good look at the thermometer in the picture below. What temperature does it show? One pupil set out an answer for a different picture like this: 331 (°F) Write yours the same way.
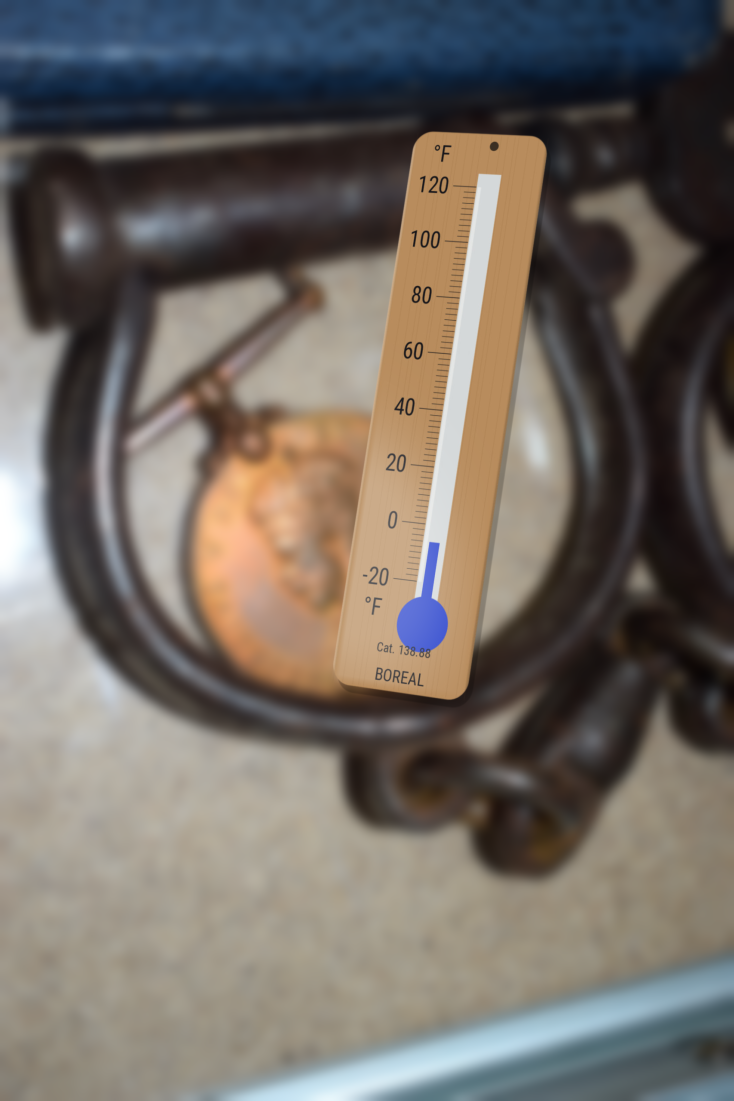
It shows -6 (°F)
